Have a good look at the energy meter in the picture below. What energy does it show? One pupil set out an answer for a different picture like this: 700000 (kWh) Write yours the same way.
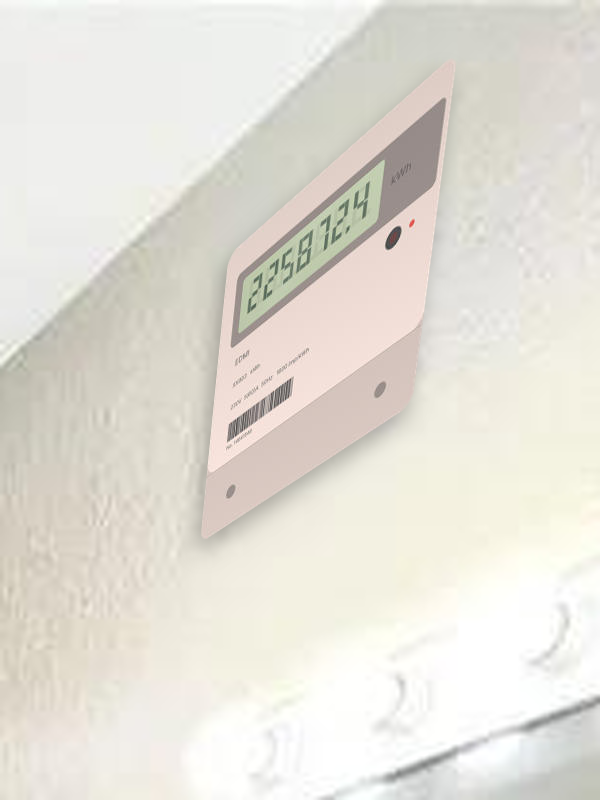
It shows 225872.4 (kWh)
